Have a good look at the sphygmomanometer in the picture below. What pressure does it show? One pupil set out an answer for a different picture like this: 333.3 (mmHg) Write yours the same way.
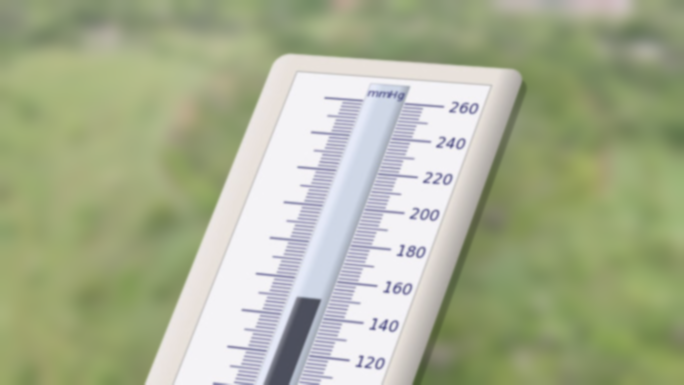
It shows 150 (mmHg)
